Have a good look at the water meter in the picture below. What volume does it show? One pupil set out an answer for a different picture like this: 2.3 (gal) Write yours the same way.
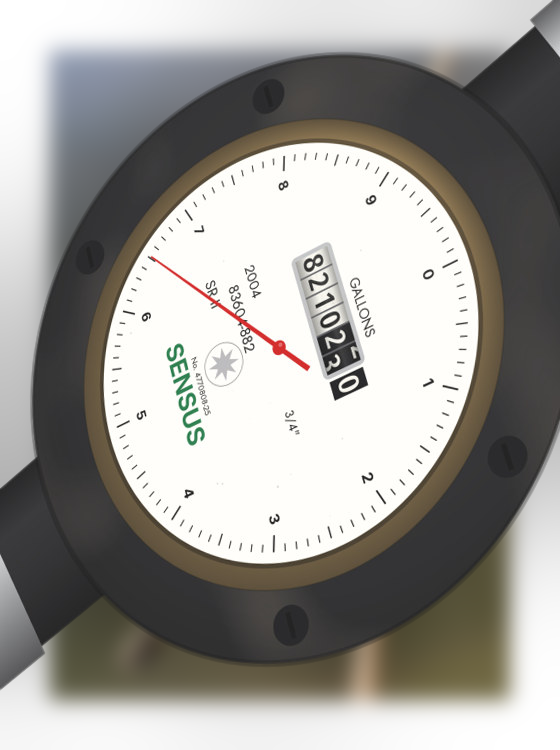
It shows 8210226.5 (gal)
